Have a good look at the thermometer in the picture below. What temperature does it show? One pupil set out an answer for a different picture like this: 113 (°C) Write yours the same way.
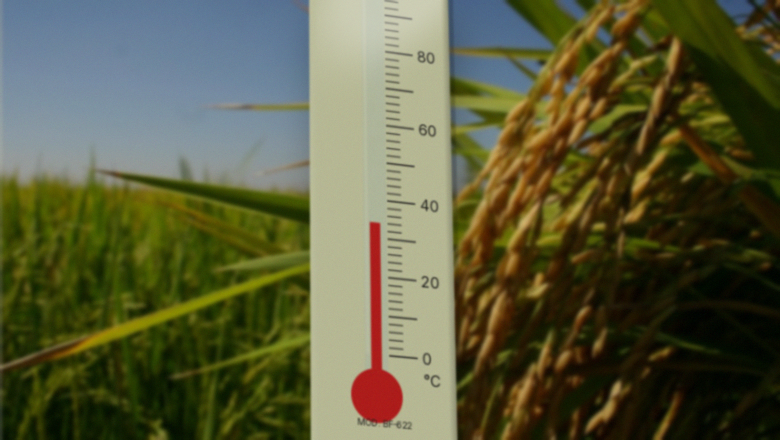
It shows 34 (°C)
